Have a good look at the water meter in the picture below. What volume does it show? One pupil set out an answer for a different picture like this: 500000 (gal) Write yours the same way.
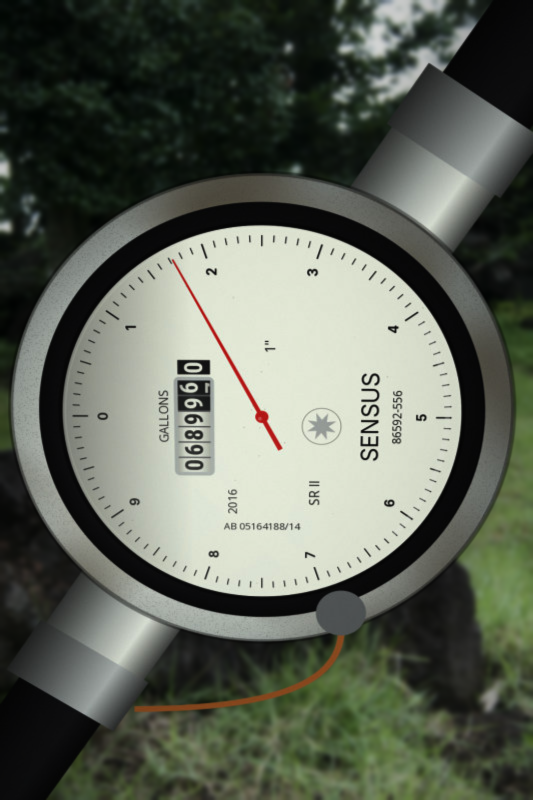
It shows 689961.7 (gal)
